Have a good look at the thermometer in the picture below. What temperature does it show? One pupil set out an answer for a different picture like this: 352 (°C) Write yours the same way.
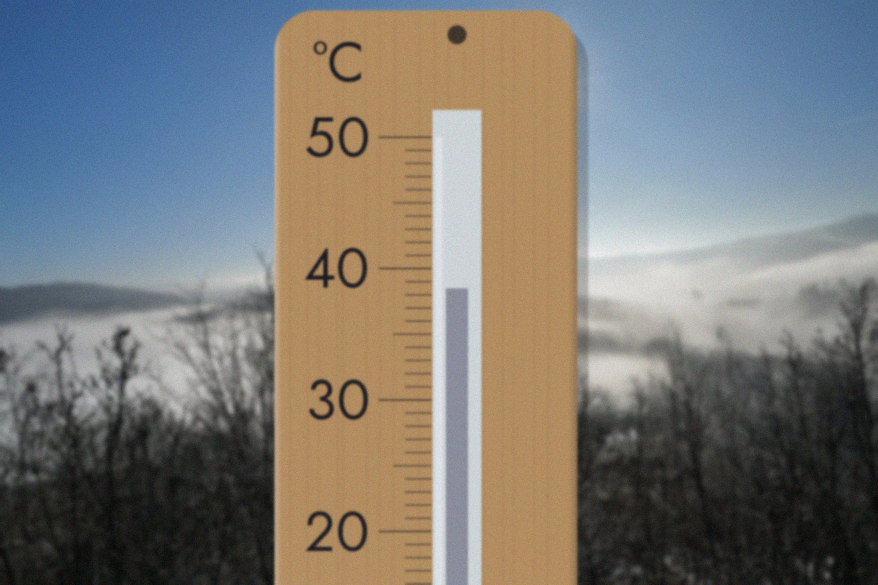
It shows 38.5 (°C)
